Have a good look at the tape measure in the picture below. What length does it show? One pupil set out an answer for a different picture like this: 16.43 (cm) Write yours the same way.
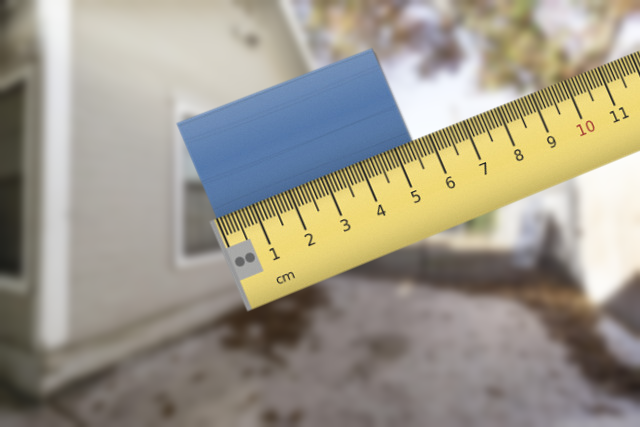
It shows 5.5 (cm)
